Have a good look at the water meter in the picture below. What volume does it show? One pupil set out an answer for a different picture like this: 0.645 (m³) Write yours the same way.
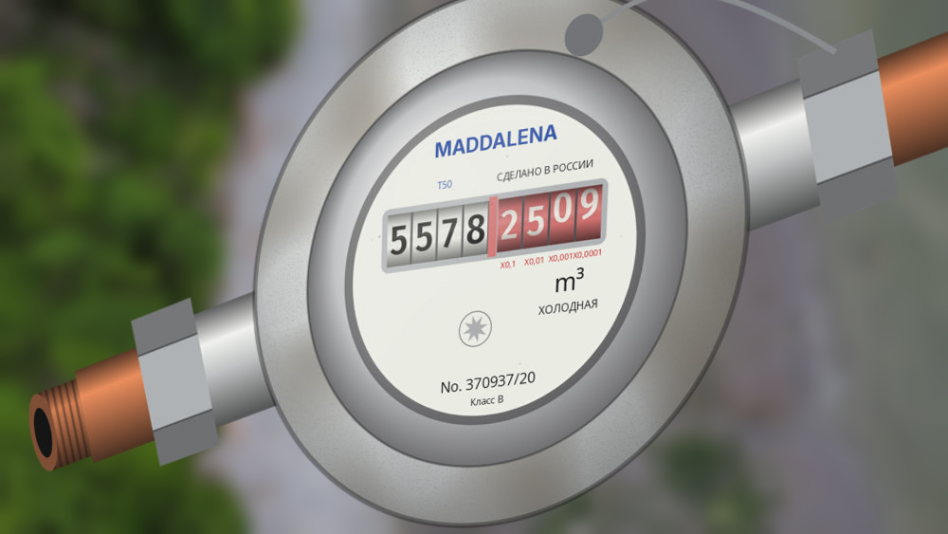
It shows 5578.2509 (m³)
